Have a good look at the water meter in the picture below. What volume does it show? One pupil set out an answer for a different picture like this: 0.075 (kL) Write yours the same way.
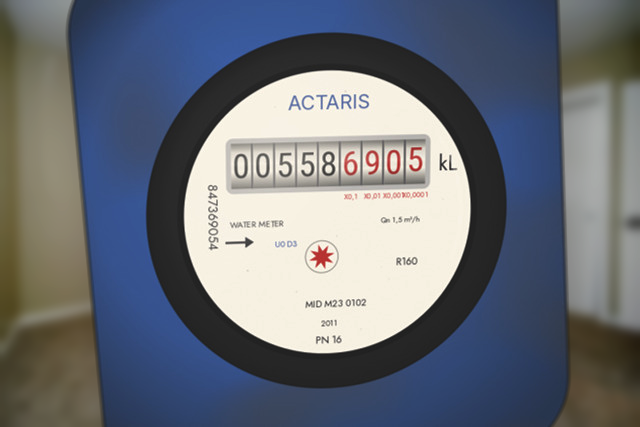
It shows 558.6905 (kL)
